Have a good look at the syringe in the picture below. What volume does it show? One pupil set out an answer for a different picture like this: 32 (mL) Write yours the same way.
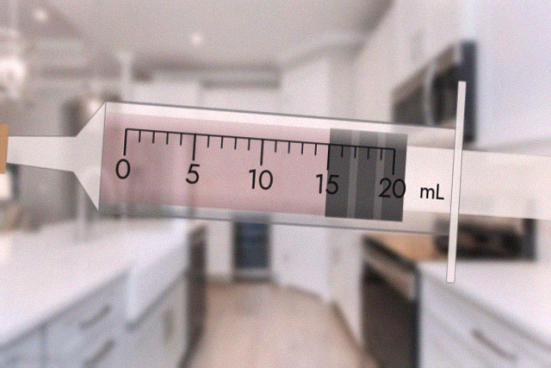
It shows 15 (mL)
